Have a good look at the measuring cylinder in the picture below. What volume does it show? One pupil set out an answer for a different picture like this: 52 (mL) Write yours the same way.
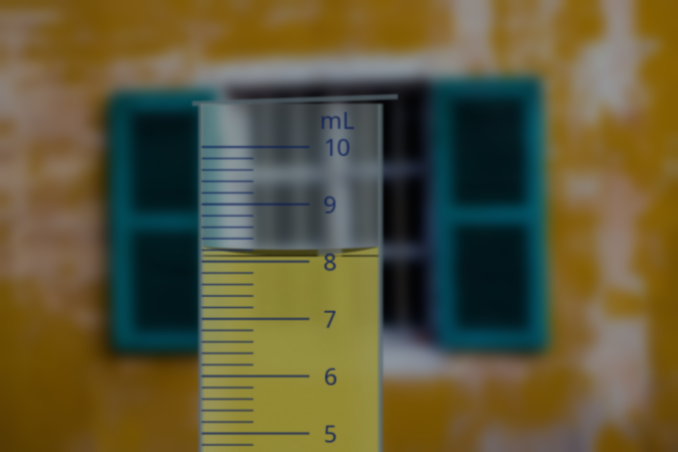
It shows 8.1 (mL)
